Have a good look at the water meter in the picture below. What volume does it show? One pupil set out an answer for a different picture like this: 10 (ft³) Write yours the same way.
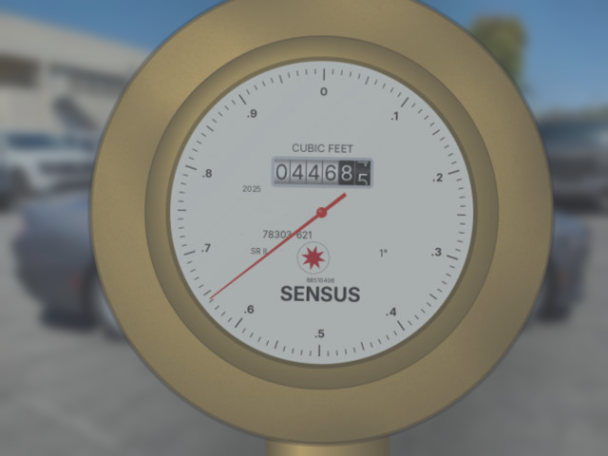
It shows 44684.64 (ft³)
